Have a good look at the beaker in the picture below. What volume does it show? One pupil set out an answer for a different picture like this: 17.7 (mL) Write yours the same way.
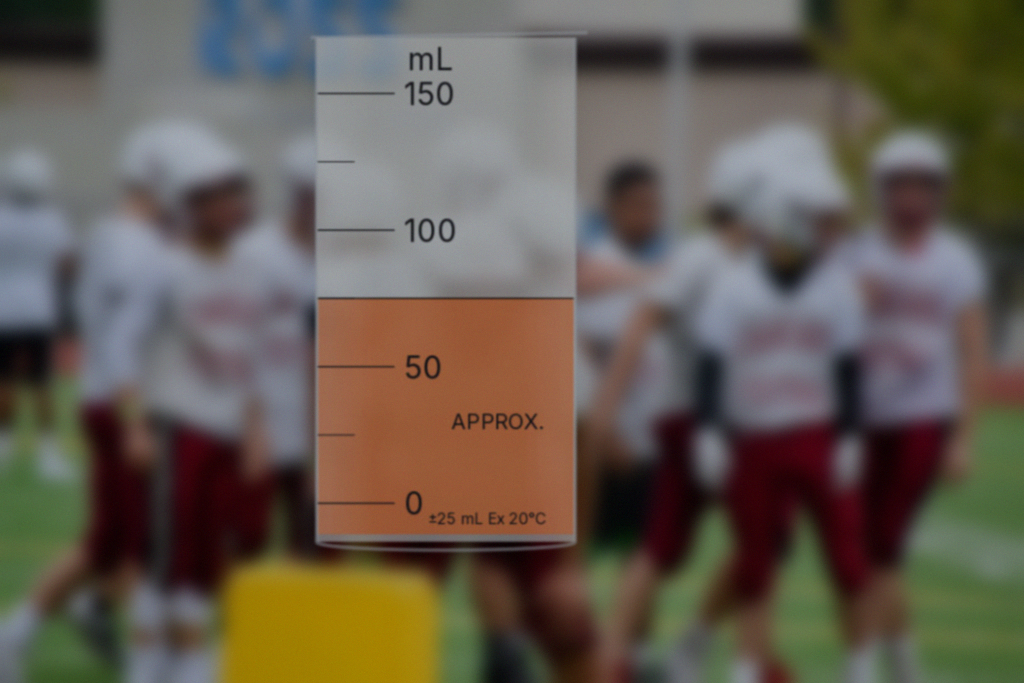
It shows 75 (mL)
